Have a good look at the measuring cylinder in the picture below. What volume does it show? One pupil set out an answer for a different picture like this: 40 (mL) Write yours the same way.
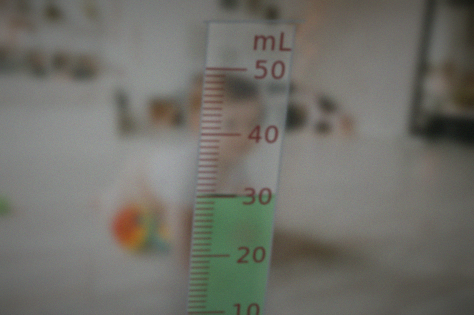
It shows 30 (mL)
